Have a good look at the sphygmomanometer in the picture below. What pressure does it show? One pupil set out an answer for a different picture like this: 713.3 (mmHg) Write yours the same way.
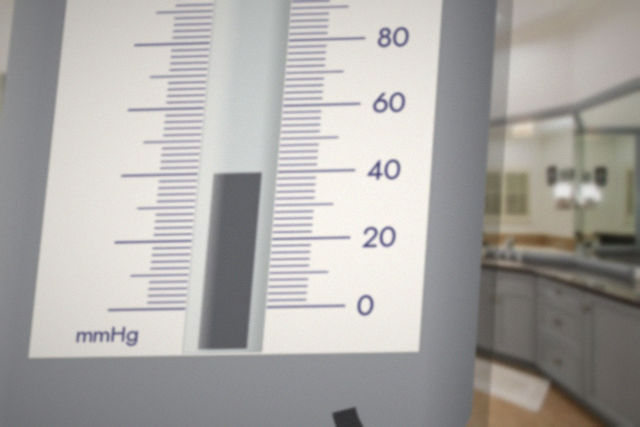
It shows 40 (mmHg)
